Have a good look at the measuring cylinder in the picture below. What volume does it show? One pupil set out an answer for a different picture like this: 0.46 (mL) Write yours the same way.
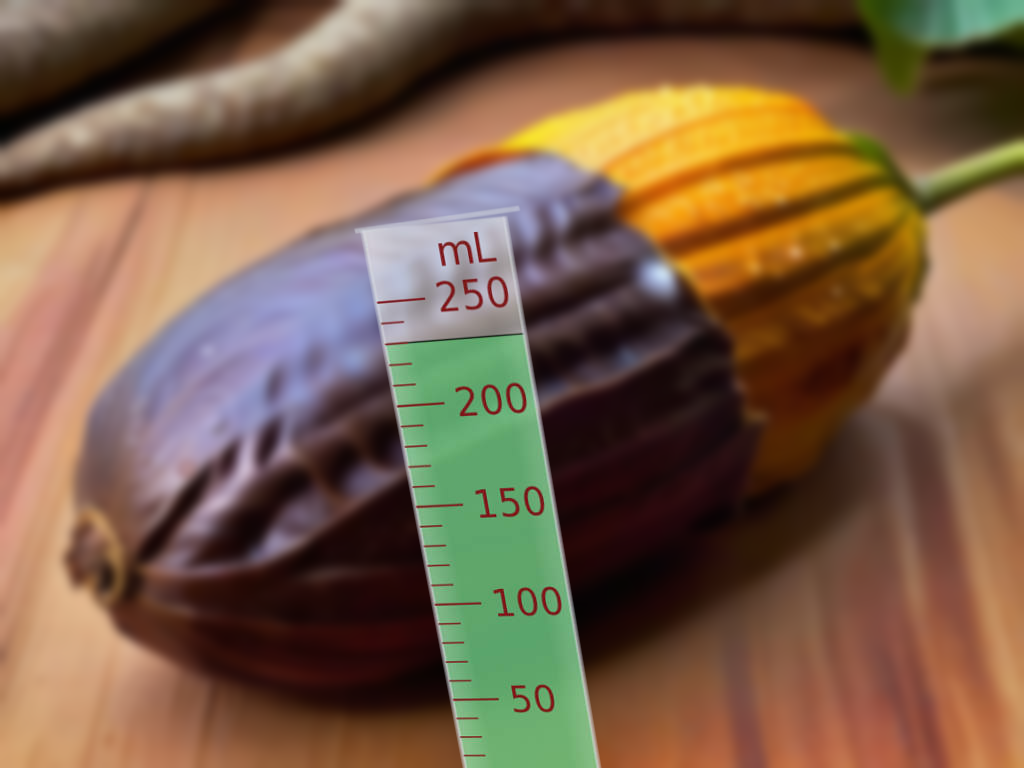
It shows 230 (mL)
